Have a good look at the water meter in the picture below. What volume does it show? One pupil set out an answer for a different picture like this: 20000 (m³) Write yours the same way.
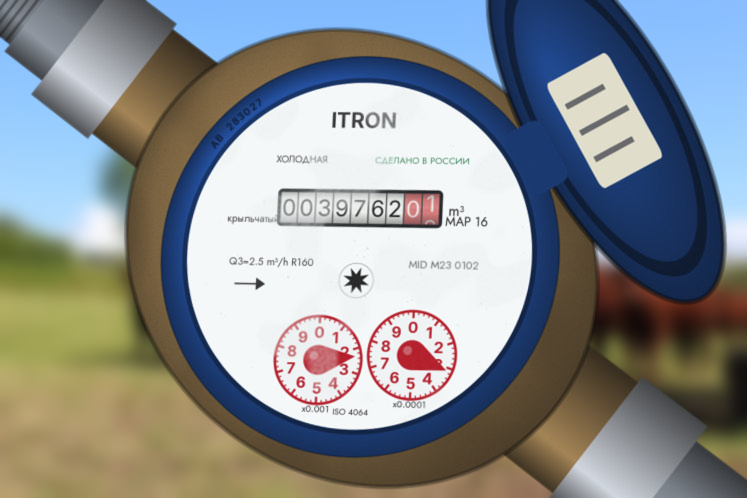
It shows 39762.0123 (m³)
